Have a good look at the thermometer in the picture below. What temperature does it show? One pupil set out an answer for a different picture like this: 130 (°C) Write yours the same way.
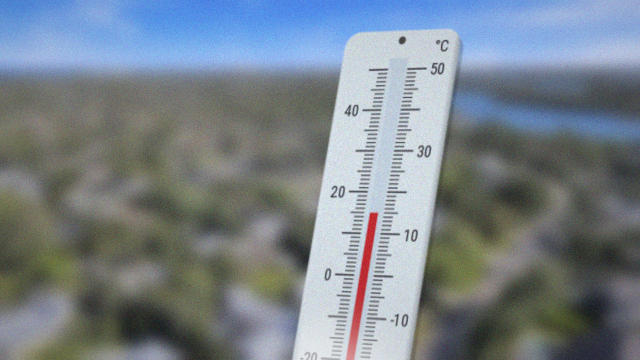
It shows 15 (°C)
